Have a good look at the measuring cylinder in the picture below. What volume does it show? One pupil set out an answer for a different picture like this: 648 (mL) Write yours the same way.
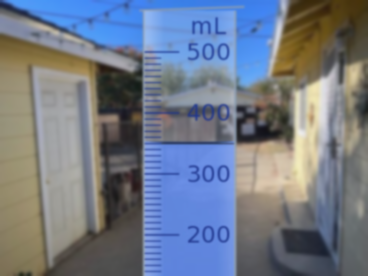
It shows 350 (mL)
